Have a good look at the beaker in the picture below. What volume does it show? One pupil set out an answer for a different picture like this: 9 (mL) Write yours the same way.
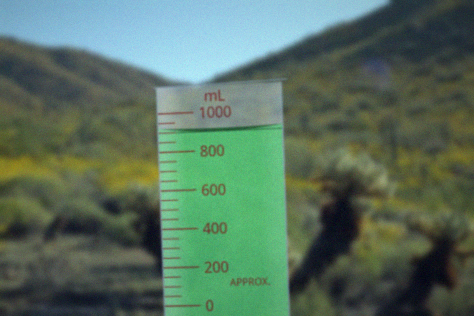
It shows 900 (mL)
